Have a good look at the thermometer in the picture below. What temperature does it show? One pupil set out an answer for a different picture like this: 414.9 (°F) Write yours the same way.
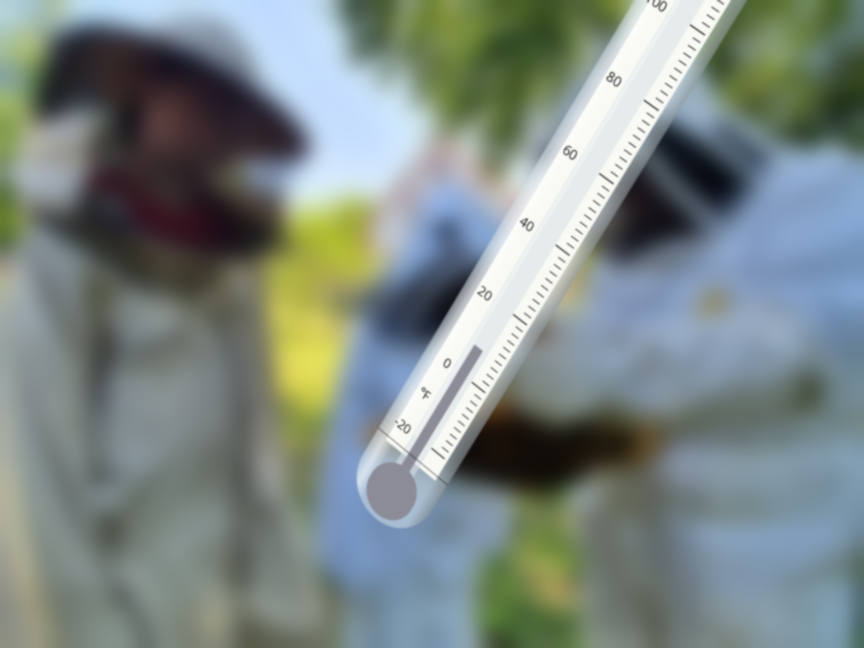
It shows 8 (°F)
